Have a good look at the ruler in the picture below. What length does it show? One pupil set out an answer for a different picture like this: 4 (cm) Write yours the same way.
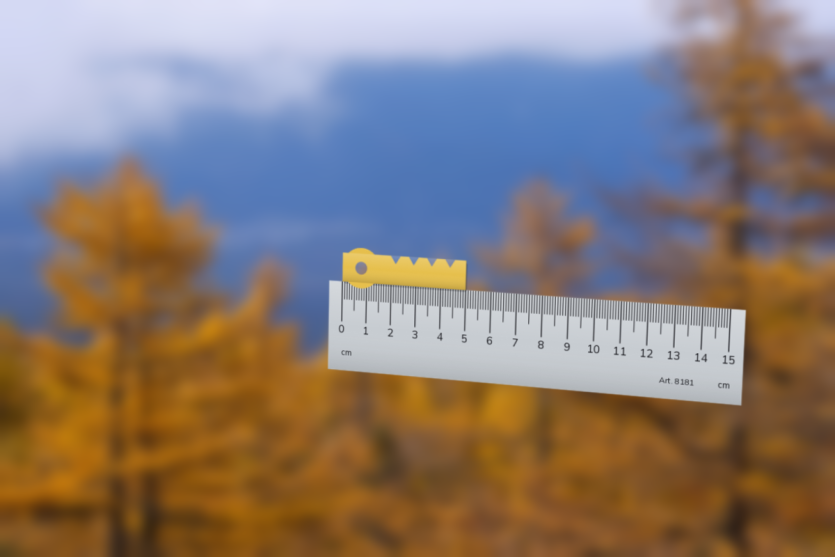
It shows 5 (cm)
